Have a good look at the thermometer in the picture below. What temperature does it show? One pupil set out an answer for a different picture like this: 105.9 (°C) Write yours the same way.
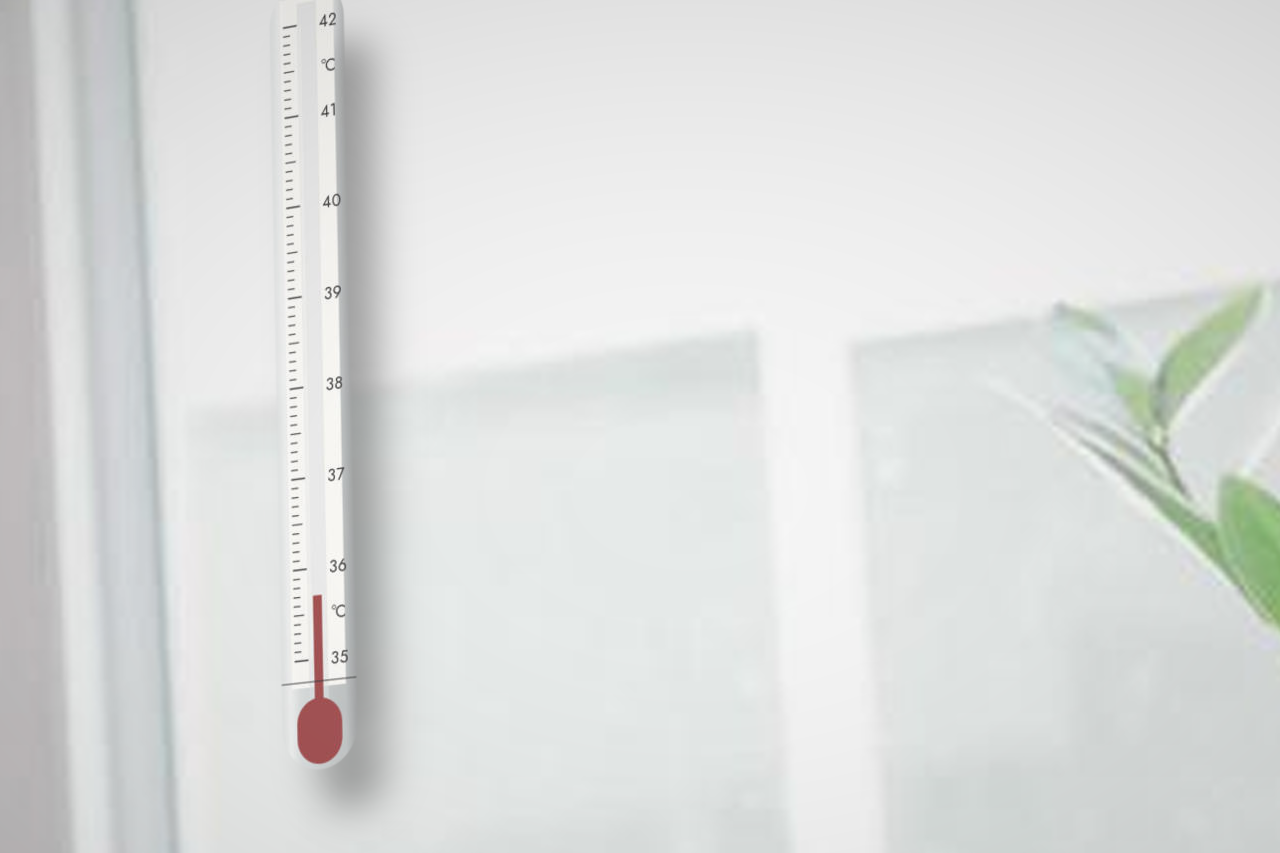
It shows 35.7 (°C)
